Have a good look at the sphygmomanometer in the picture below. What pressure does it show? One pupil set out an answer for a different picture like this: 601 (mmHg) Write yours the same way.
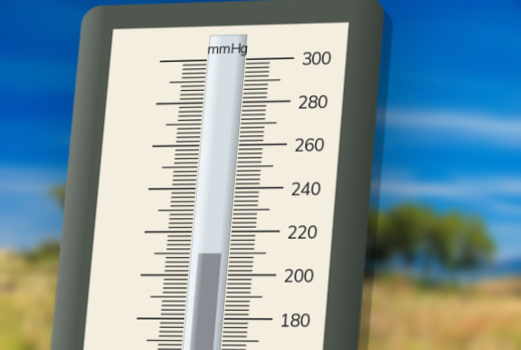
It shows 210 (mmHg)
